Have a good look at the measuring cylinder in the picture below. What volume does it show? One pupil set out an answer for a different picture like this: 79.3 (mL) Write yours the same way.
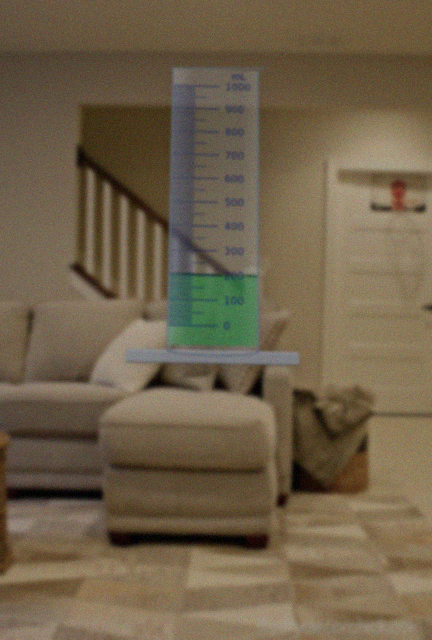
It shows 200 (mL)
